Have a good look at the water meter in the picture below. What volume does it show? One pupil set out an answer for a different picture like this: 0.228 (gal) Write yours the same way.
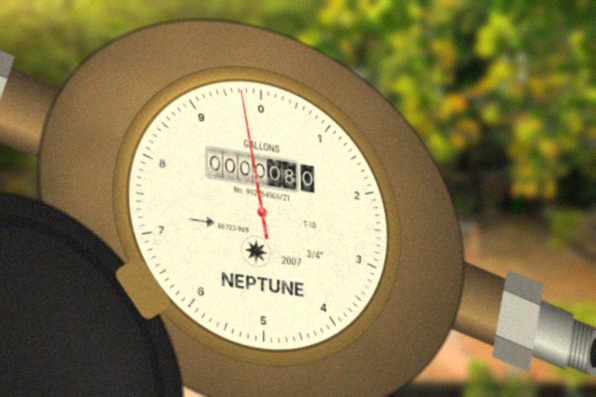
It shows 79.7 (gal)
